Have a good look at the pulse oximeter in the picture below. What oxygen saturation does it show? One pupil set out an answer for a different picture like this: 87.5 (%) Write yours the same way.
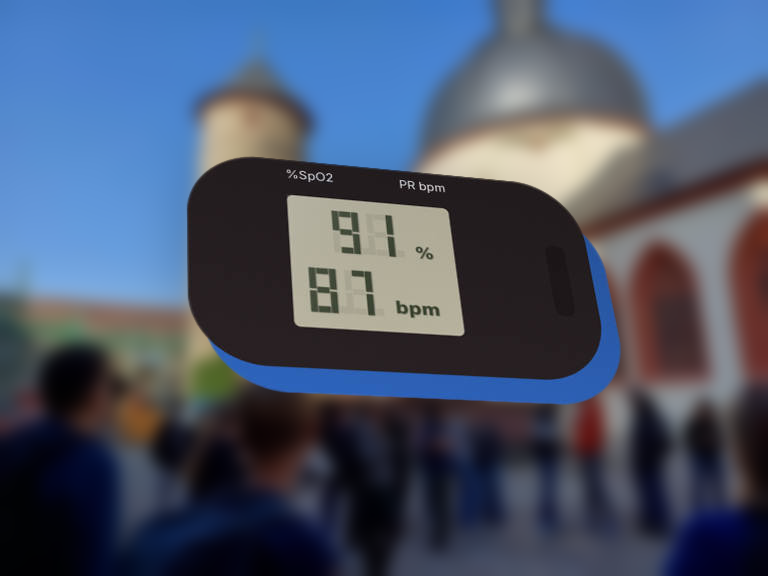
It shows 91 (%)
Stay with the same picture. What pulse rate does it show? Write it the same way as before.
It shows 87 (bpm)
